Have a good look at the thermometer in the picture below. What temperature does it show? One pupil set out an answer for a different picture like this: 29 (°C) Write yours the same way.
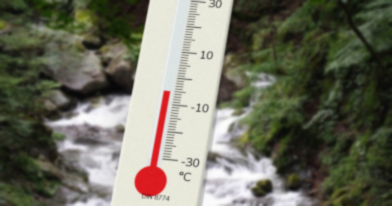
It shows -5 (°C)
